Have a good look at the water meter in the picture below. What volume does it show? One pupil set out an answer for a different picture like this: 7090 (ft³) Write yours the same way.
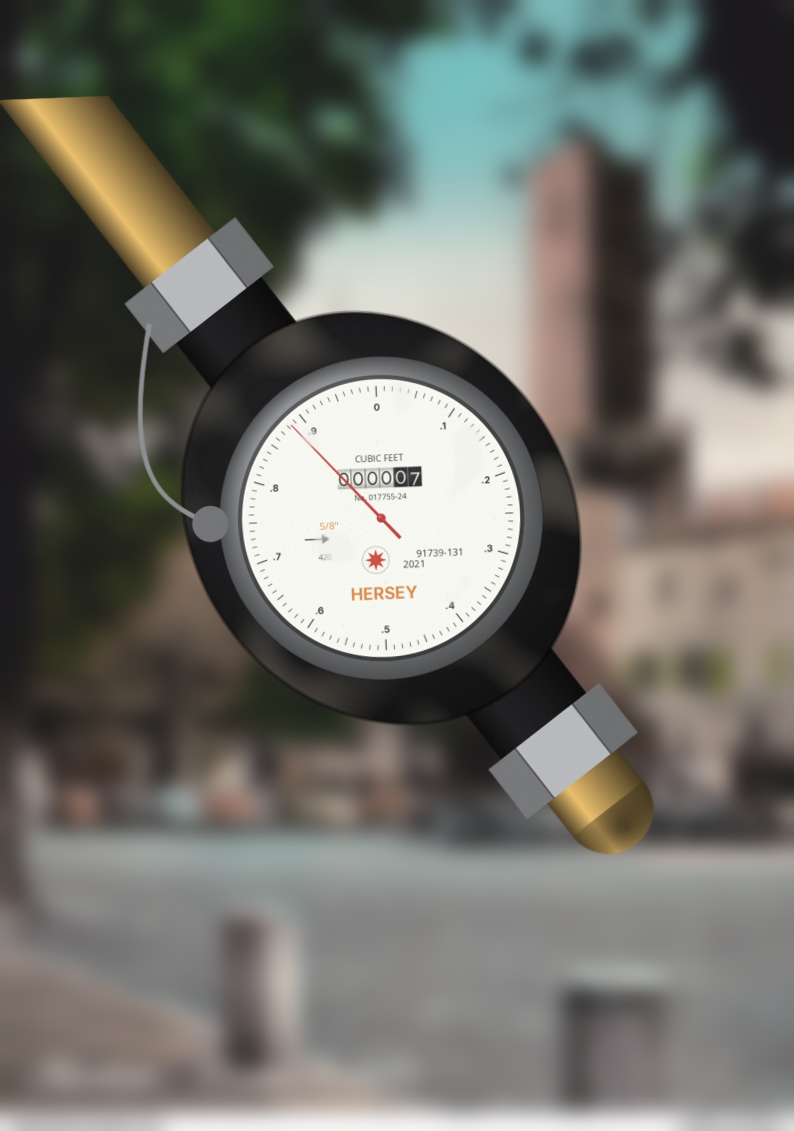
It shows 6.88 (ft³)
